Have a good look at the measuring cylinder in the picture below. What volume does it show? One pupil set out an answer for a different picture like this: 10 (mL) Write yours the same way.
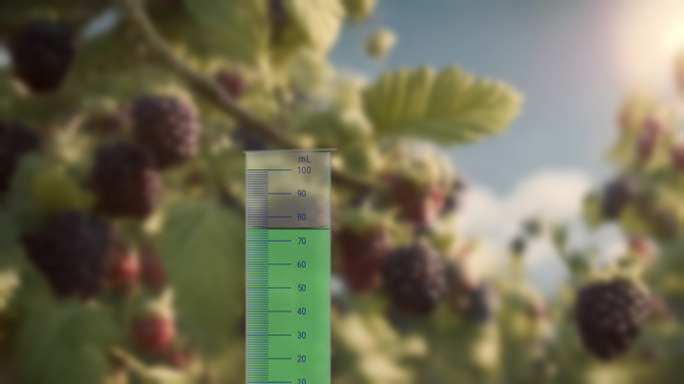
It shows 75 (mL)
